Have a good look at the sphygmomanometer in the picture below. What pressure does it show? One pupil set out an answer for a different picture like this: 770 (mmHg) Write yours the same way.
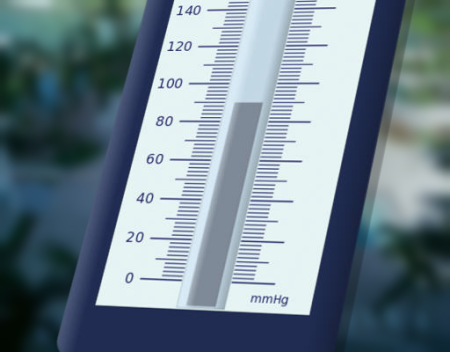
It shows 90 (mmHg)
